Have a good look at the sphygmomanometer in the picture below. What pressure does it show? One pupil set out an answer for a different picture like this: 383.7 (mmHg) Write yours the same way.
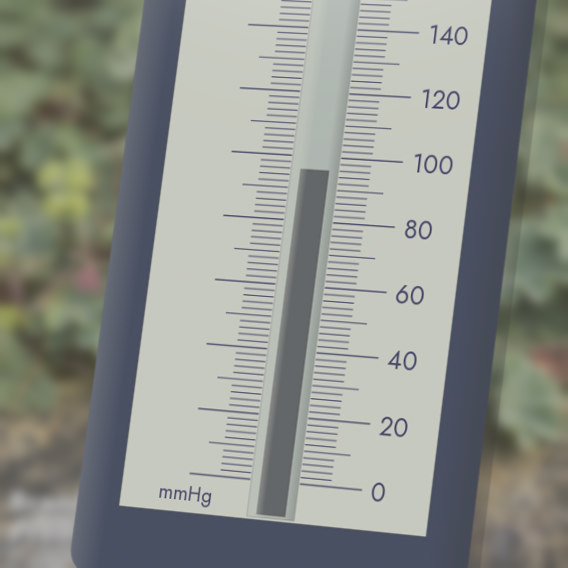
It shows 96 (mmHg)
